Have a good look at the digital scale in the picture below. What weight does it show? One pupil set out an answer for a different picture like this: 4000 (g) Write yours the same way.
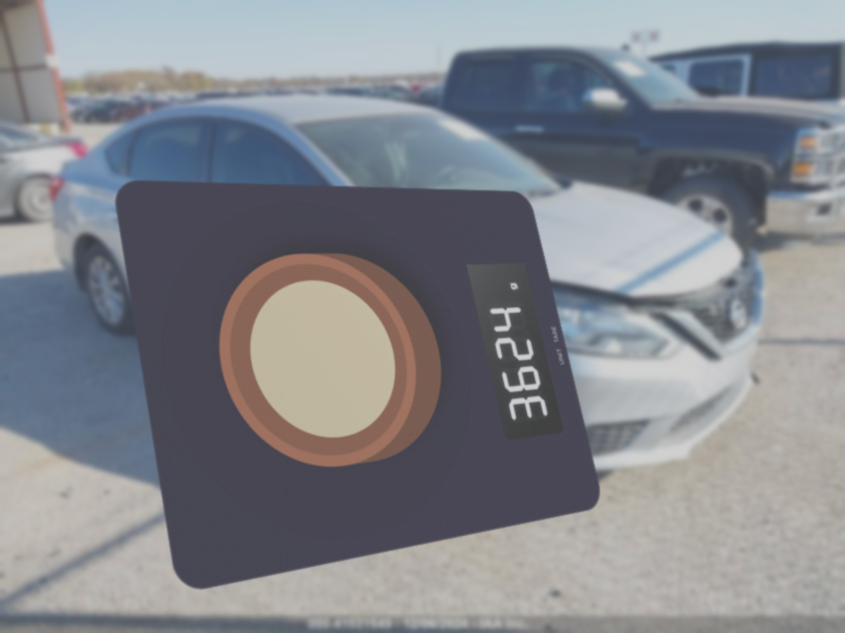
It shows 3624 (g)
